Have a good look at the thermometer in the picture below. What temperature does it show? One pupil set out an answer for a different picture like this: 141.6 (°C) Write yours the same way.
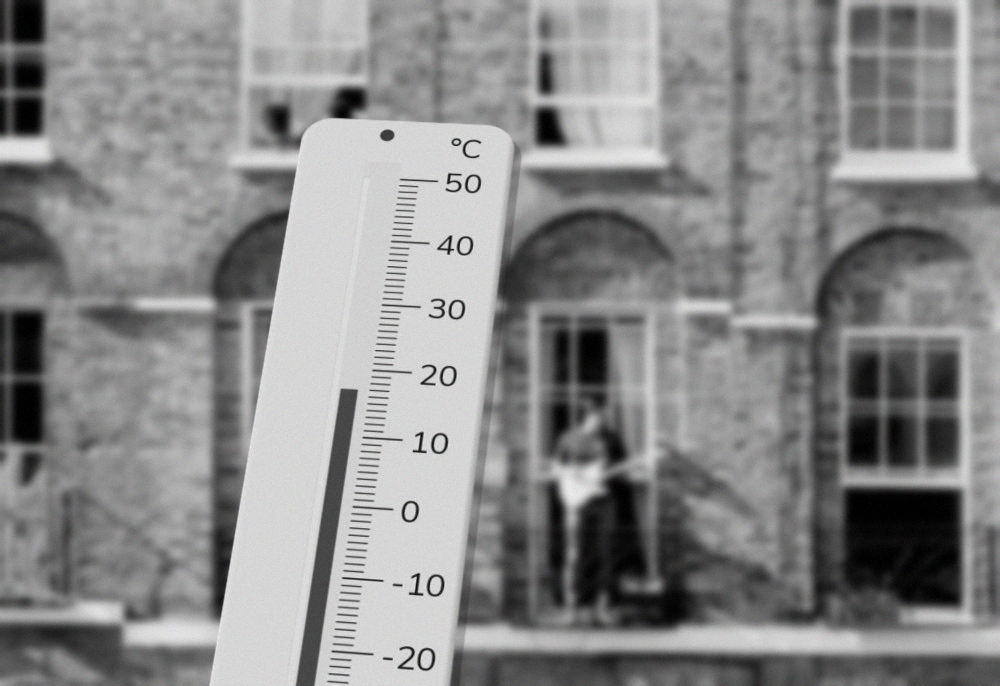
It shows 17 (°C)
